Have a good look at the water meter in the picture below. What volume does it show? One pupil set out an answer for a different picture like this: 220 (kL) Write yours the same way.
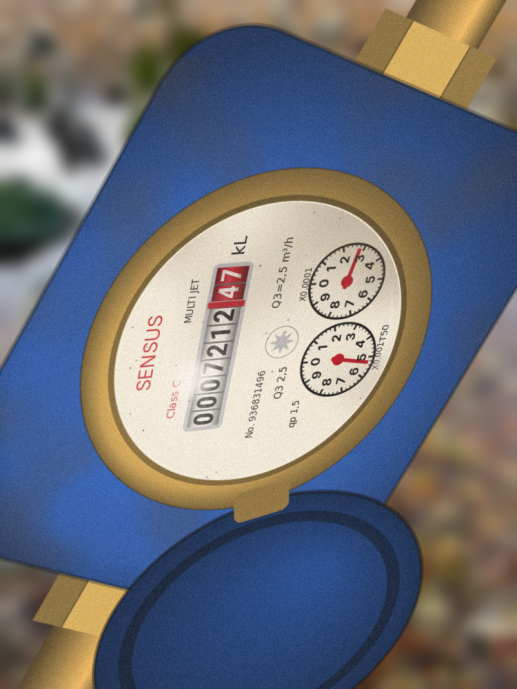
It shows 7212.4752 (kL)
